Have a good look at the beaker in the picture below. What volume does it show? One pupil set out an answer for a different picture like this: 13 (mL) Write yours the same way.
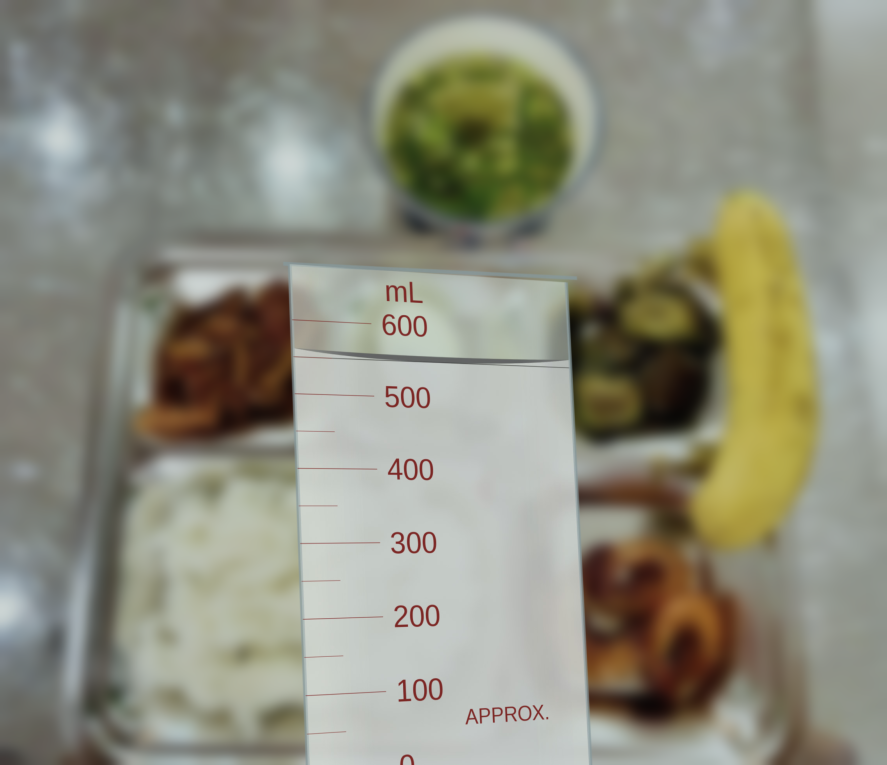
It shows 550 (mL)
